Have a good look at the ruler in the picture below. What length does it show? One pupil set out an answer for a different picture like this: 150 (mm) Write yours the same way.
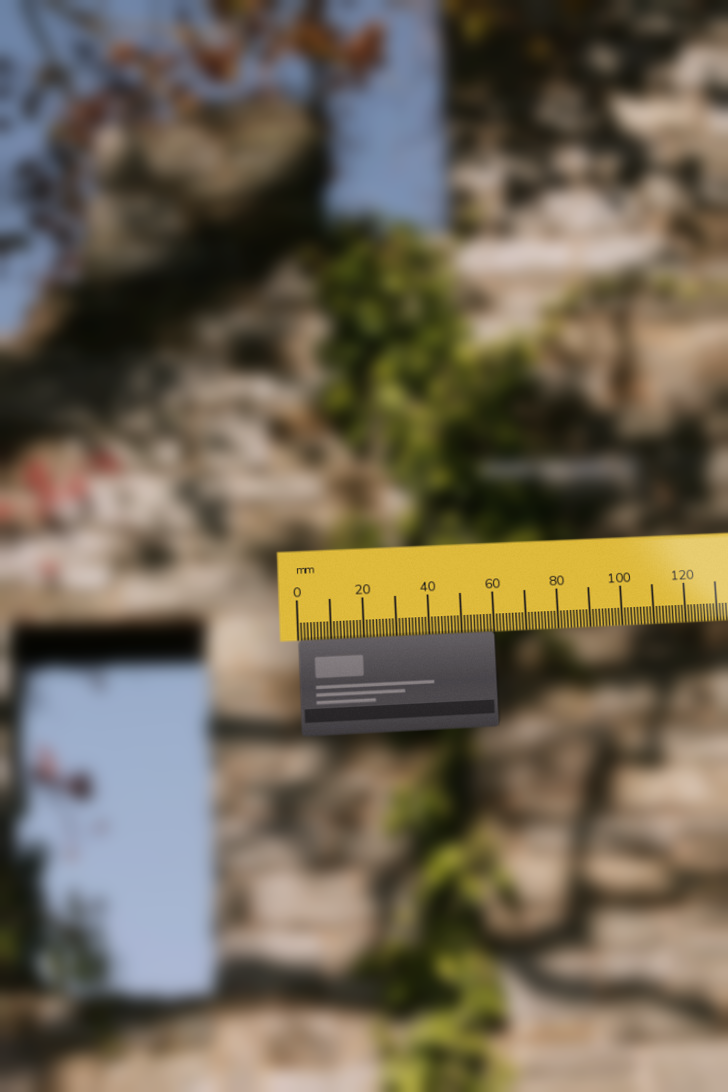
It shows 60 (mm)
